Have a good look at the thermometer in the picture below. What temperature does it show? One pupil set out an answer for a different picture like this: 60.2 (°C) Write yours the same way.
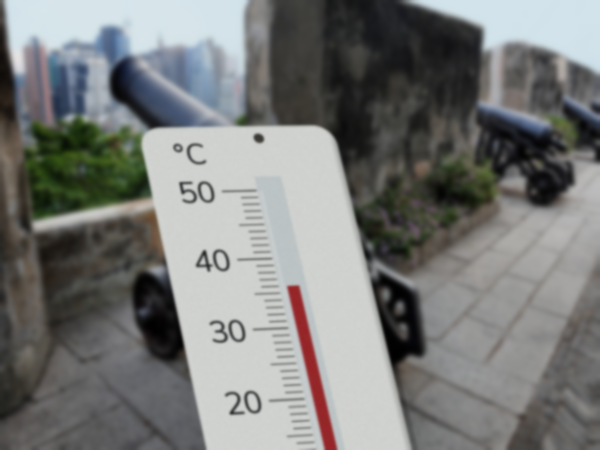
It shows 36 (°C)
